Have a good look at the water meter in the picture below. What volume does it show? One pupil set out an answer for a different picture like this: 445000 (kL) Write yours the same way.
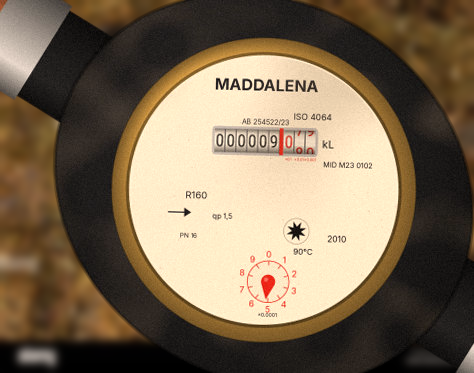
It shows 9.0795 (kL)
